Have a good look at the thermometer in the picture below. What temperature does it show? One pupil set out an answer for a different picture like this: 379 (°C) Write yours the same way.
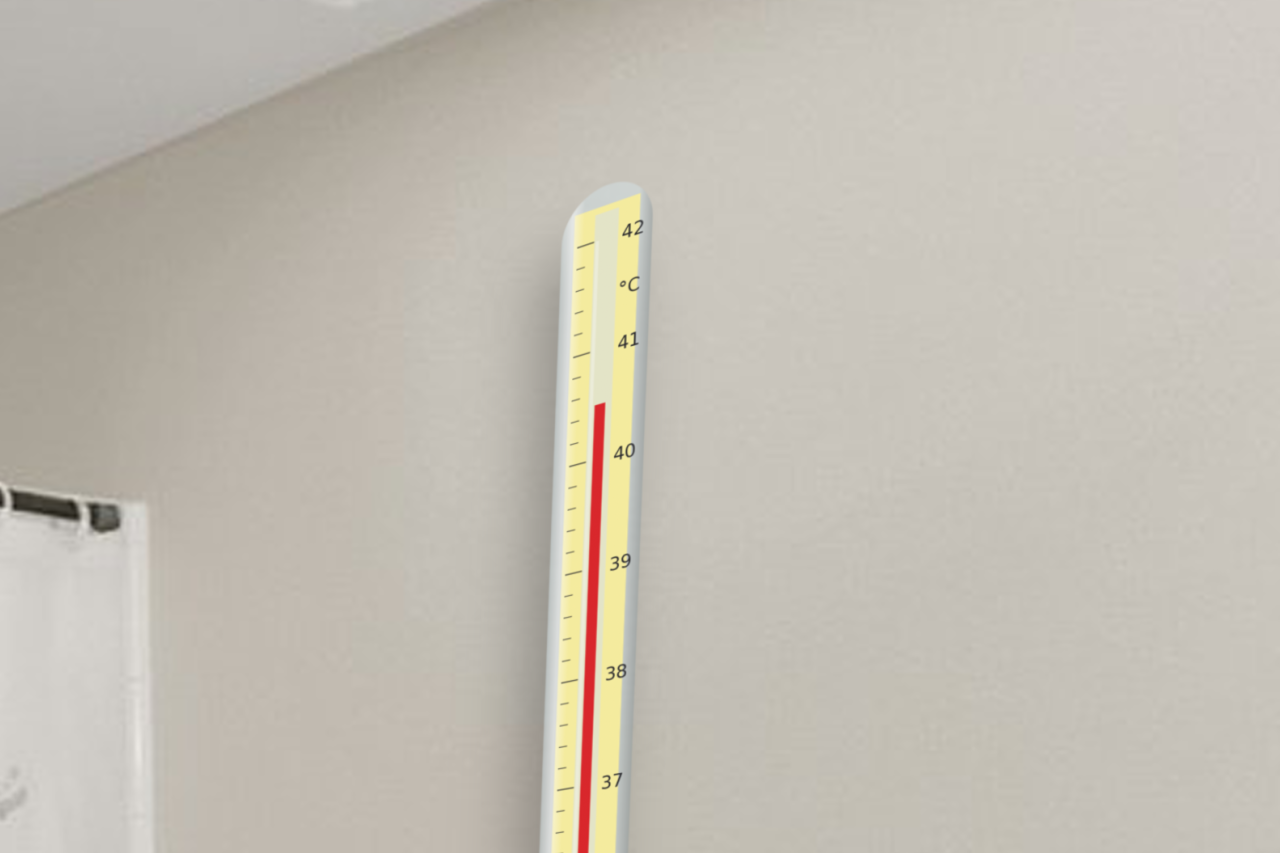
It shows 40.5 (°C)
